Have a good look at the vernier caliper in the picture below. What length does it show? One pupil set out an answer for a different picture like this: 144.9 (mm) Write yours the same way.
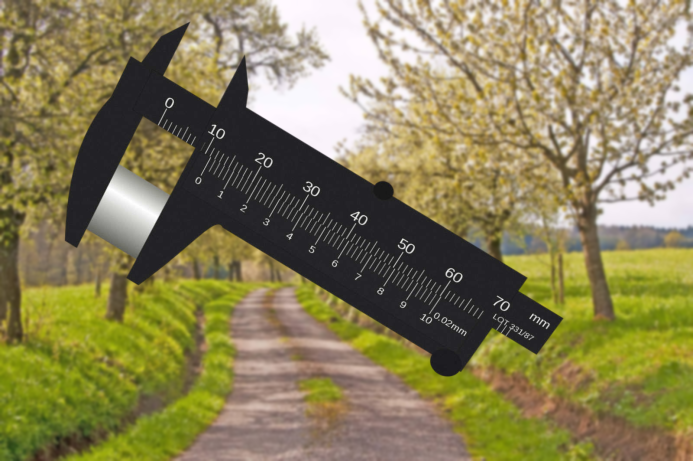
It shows 11.2 (mm)
